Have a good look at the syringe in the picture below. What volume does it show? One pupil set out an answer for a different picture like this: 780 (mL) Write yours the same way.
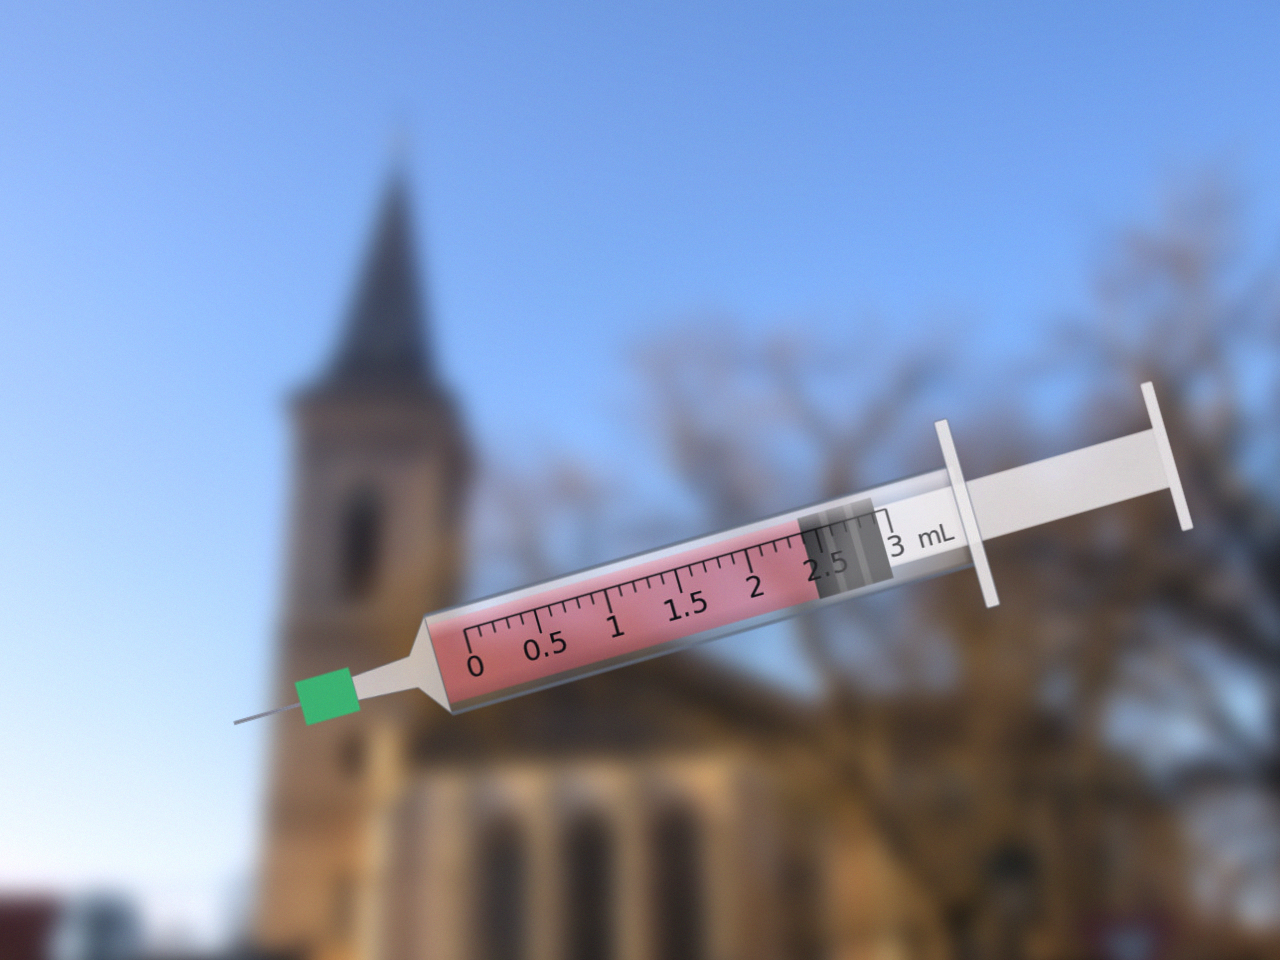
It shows 2.4 (mL)
